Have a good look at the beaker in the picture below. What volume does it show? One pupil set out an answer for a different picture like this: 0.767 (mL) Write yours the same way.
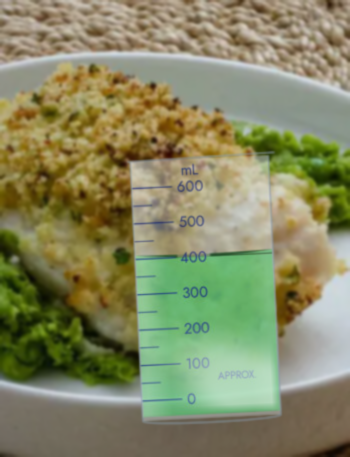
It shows 400 (mL)
